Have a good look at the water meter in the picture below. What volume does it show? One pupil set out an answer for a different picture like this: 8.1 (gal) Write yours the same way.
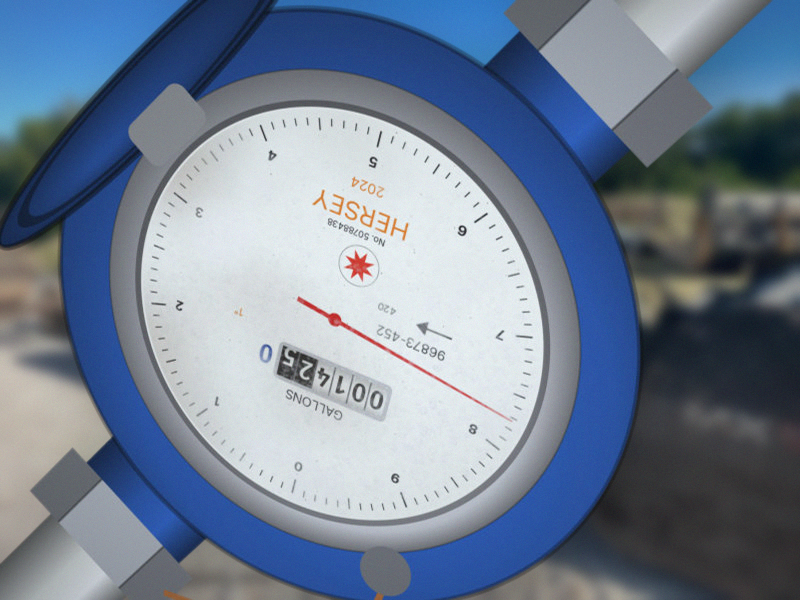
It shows 14247.7 (gal)
